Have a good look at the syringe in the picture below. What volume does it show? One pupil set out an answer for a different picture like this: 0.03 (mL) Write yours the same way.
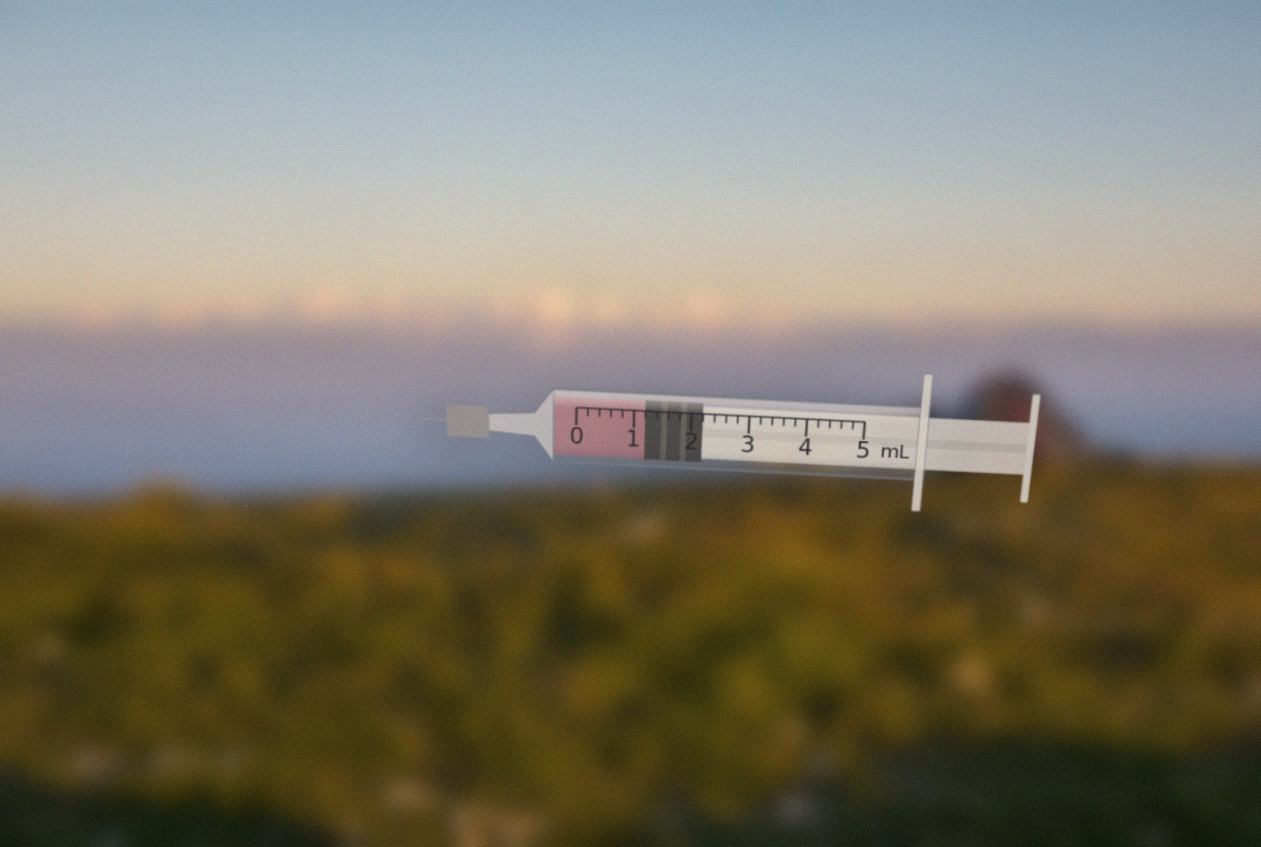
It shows 1.2 (mL)
